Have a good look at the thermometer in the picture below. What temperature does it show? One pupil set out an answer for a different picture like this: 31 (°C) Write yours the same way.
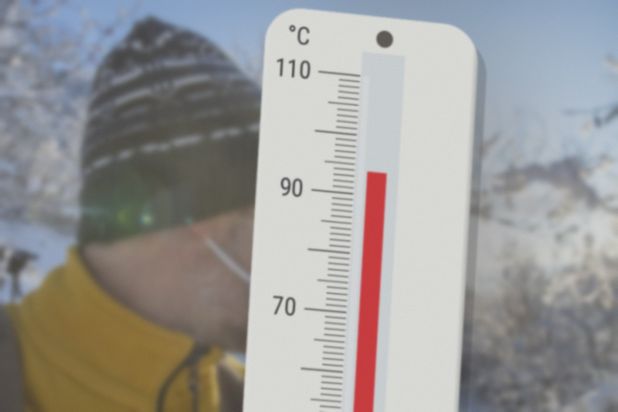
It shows 94 (°C)
